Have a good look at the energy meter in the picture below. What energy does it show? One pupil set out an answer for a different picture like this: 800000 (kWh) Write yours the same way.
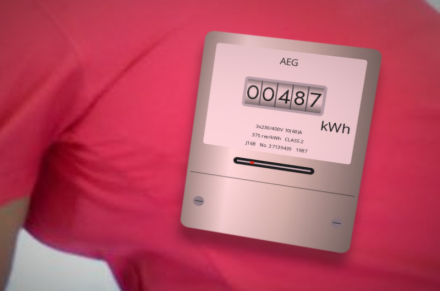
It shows 487 (kWh)
